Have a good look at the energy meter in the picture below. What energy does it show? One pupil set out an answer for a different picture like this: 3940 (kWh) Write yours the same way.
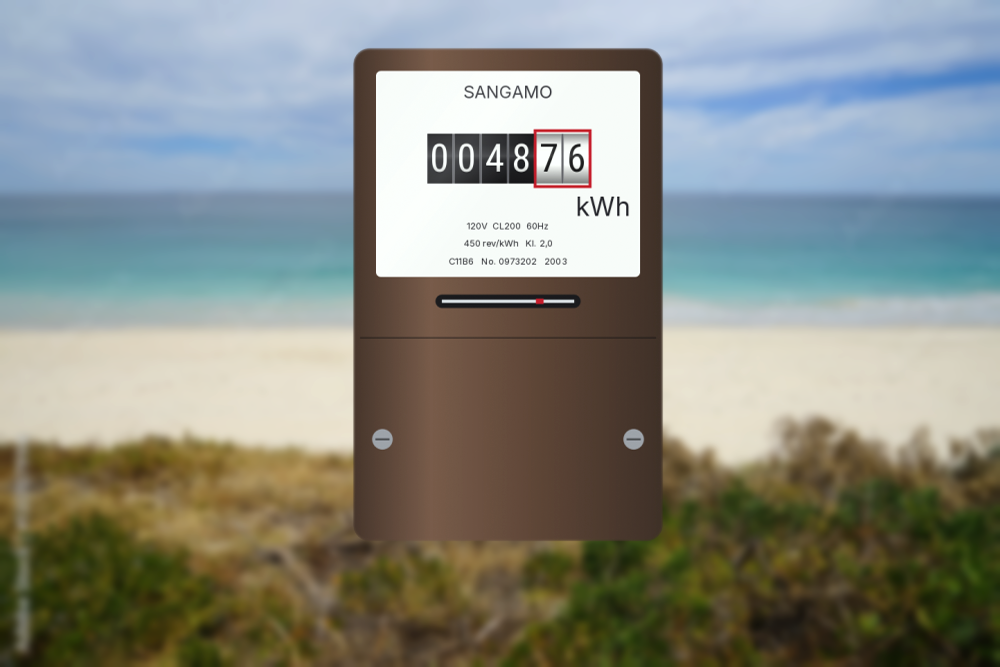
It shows 48.76 (kWh)
